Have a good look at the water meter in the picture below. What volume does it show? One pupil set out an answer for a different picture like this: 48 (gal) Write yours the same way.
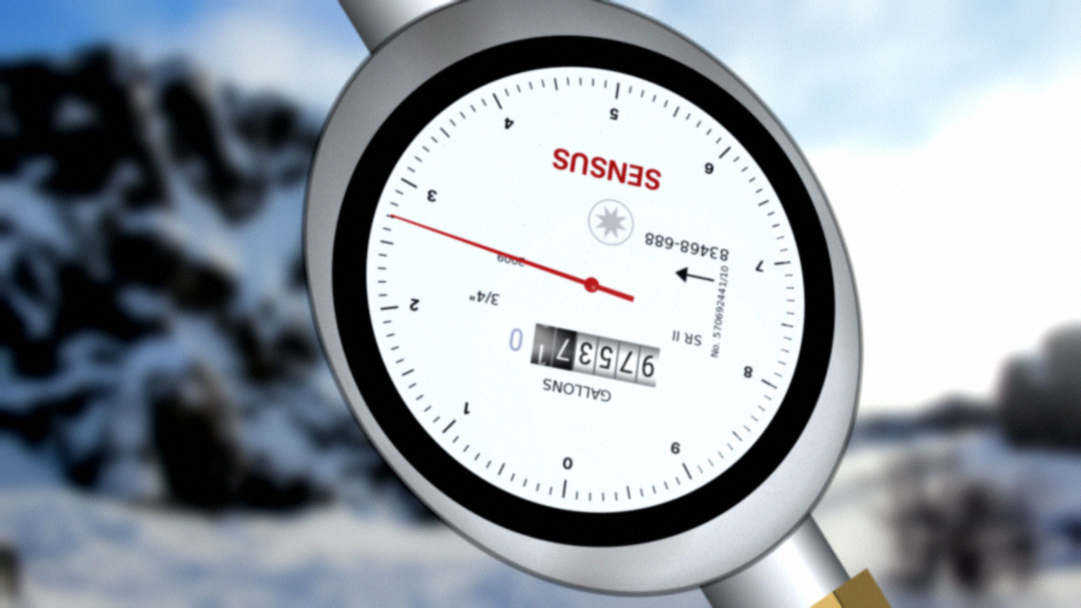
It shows 9753712.7 (gal)
